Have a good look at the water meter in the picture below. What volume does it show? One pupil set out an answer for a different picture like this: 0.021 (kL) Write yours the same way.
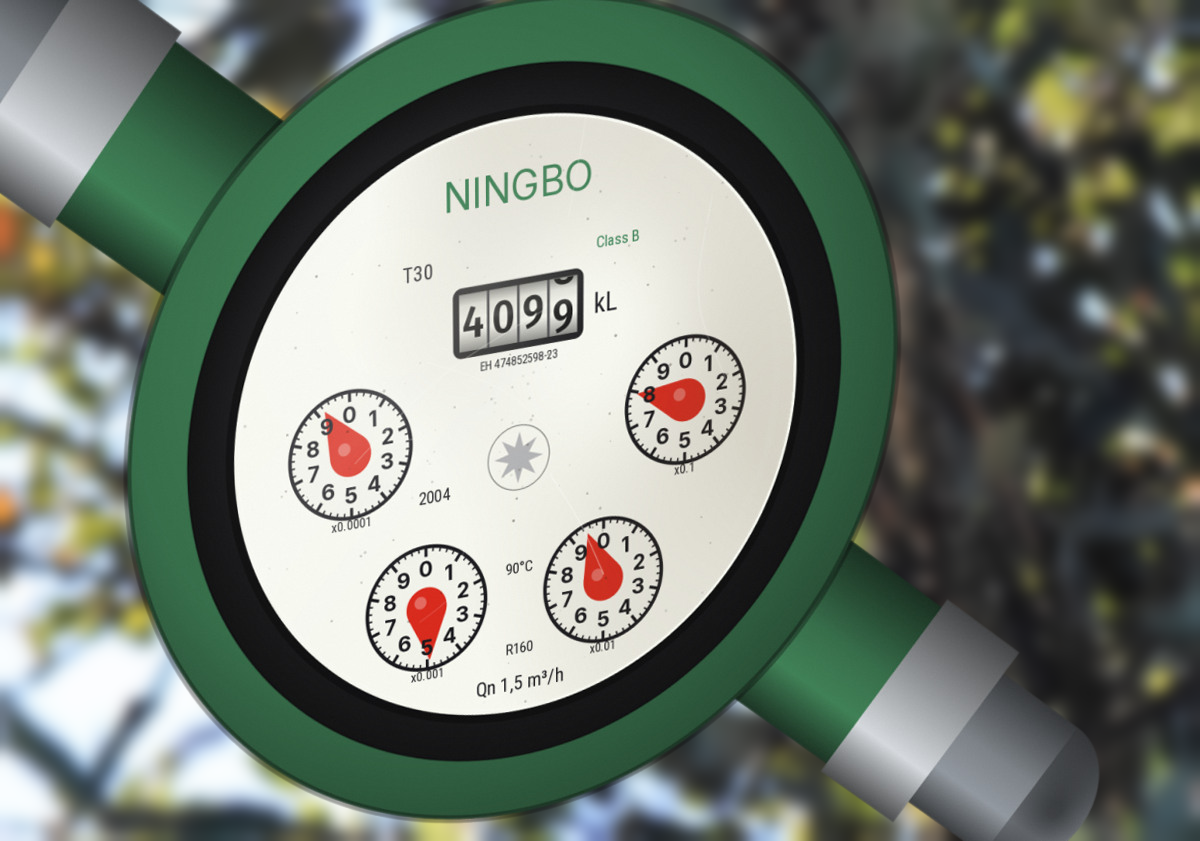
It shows 4098.7949 (kL)
